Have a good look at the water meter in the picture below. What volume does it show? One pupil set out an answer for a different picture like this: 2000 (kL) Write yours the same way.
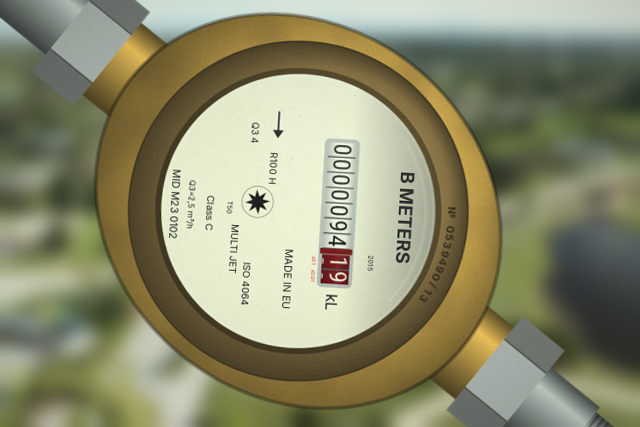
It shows 94.19 (kL)
